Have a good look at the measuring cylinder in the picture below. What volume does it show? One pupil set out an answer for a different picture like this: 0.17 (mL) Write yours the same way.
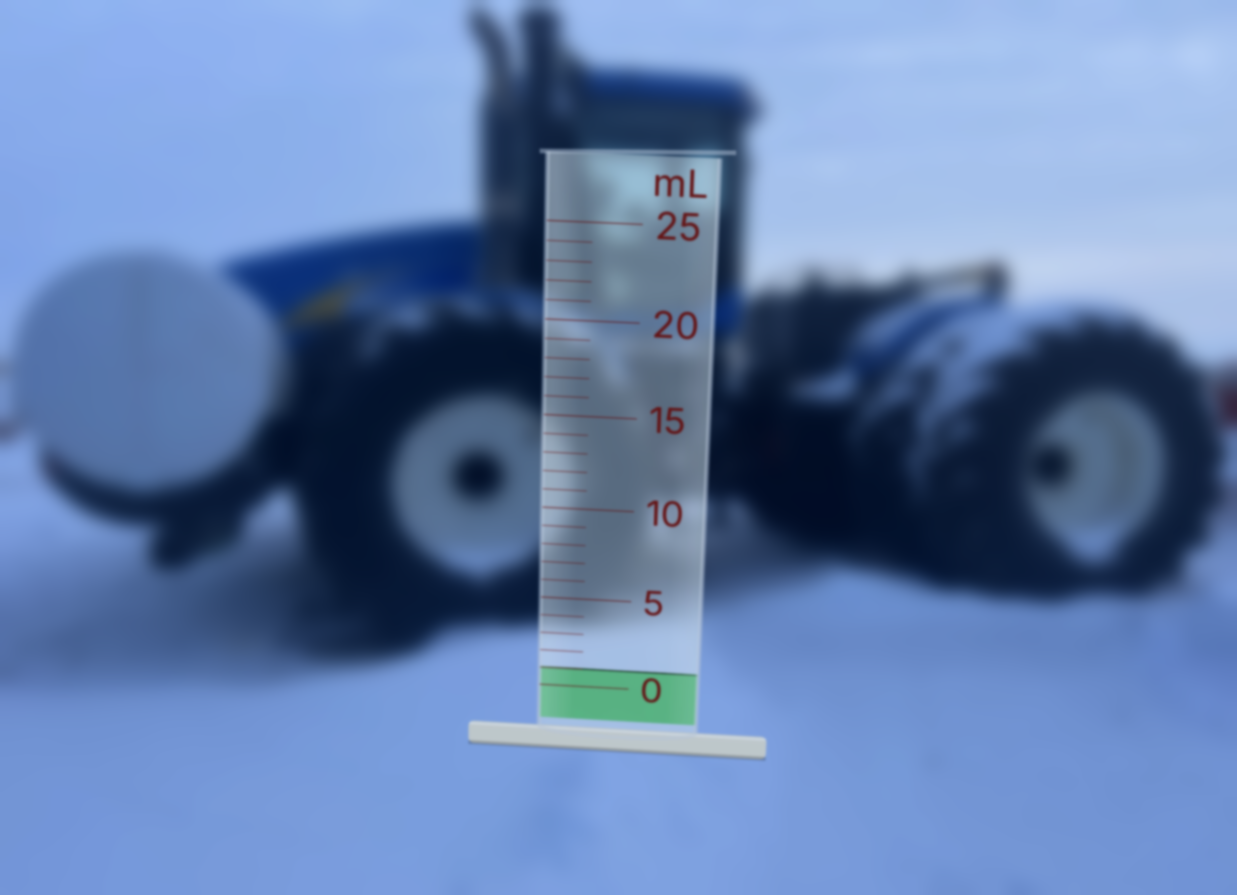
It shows 1 (mL)
